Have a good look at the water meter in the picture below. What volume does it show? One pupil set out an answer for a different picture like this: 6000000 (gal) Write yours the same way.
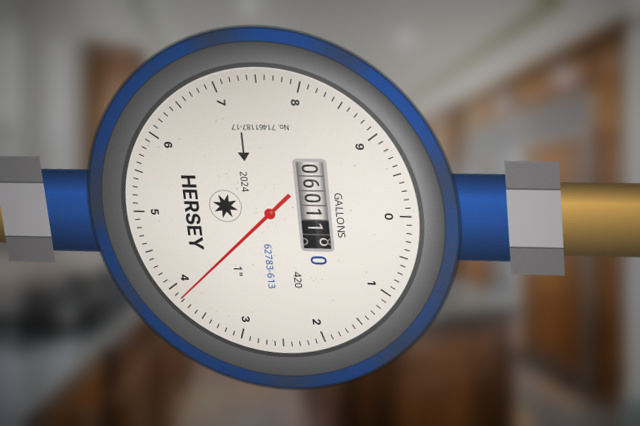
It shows 601183.8 (gal)
